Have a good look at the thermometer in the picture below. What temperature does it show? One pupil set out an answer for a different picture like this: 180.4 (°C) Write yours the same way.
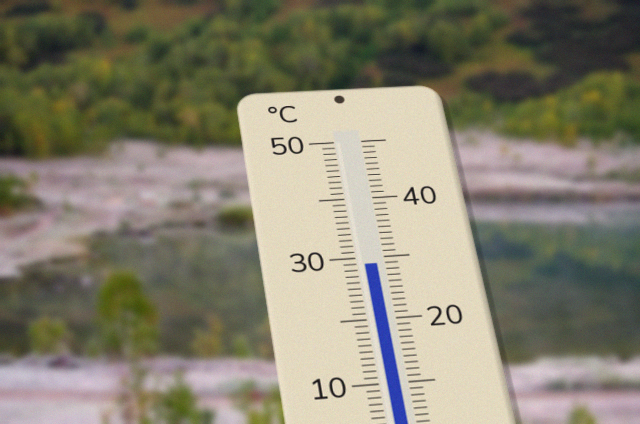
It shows 29 (°C)
